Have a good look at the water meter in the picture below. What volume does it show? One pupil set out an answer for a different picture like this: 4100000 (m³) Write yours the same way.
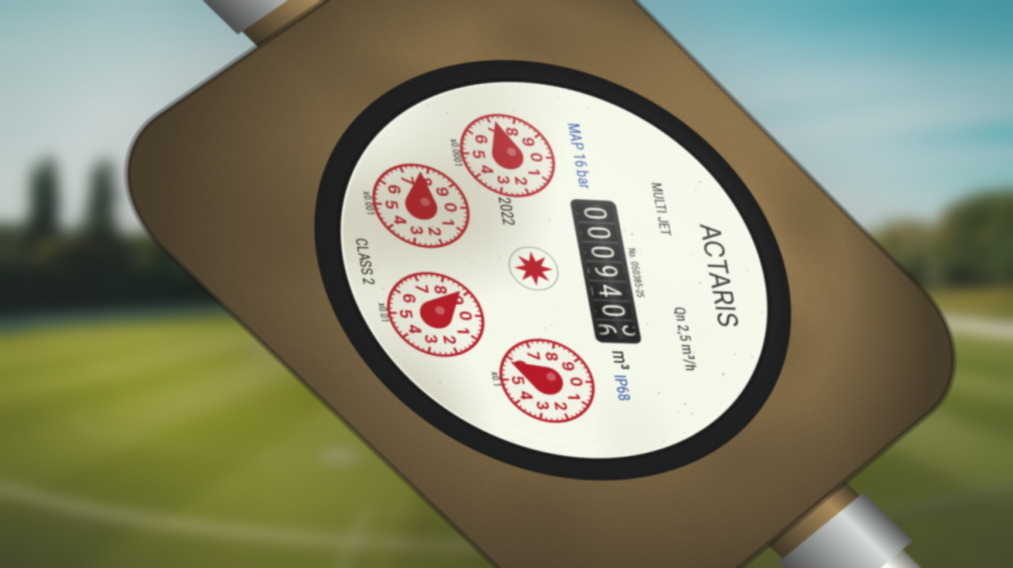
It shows 9405.5877 (m³)
